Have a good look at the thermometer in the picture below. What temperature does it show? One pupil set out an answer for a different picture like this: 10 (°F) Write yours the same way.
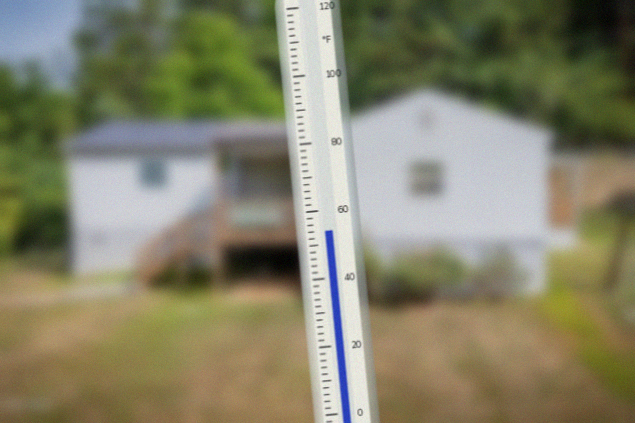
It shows 54 (°F)
